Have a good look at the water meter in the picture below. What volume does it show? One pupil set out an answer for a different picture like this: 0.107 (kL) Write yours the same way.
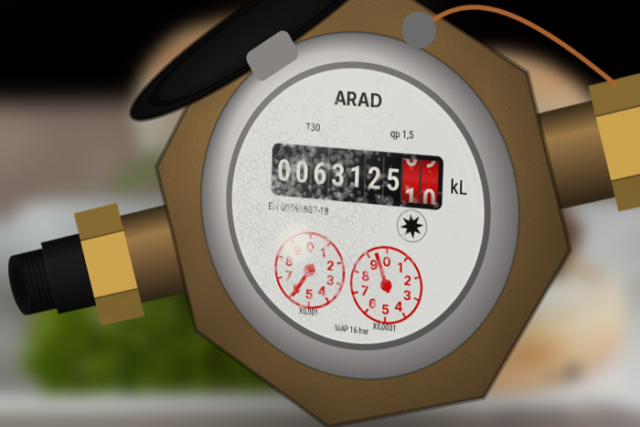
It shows 63125.0959 (kL)
